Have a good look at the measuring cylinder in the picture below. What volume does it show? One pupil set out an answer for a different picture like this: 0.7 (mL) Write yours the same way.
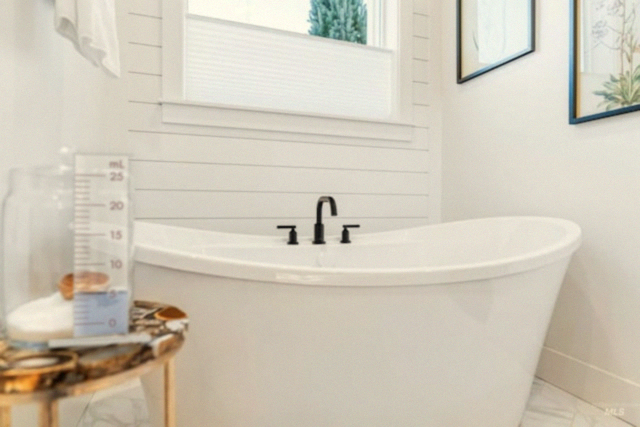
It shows 5 (mL)
